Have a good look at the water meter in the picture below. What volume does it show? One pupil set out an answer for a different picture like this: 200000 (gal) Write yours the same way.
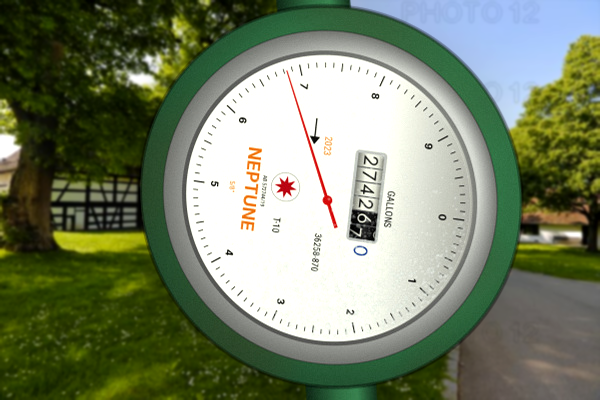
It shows 2742666.8 (gal)
